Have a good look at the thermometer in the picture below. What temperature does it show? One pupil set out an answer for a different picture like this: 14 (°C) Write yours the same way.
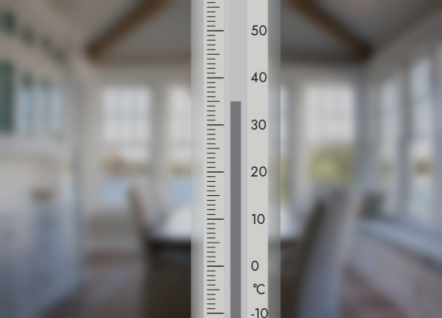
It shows 35 (°C)
